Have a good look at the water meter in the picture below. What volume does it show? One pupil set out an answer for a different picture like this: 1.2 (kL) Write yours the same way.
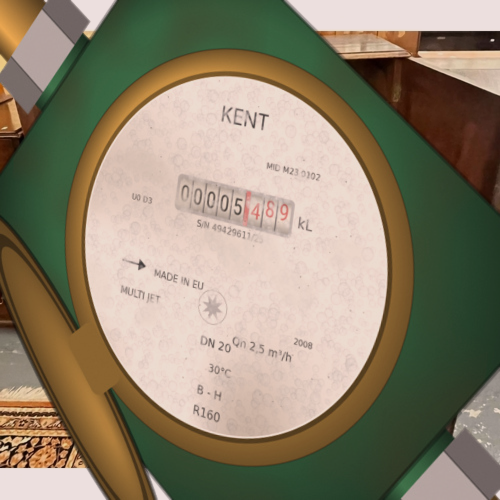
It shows 5.489 (kL)
